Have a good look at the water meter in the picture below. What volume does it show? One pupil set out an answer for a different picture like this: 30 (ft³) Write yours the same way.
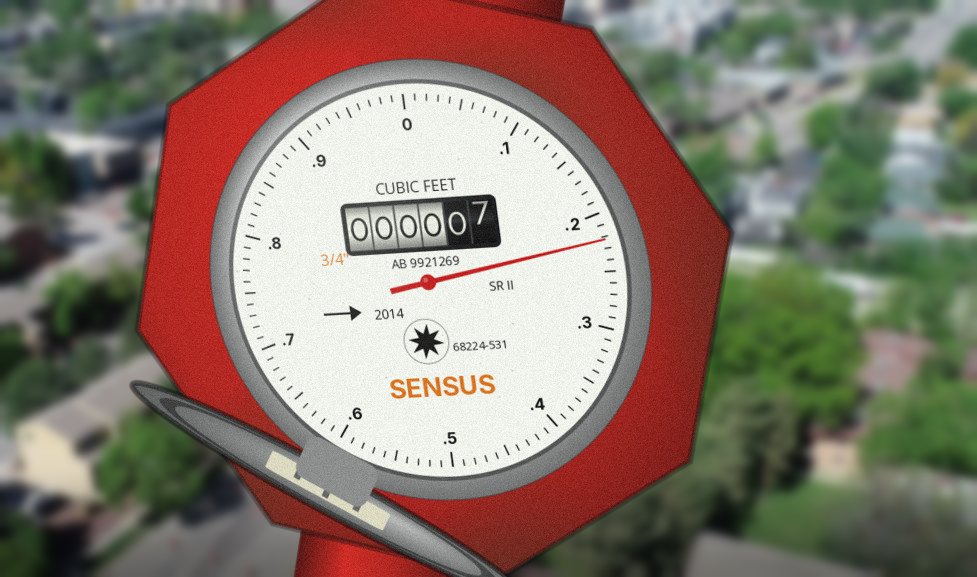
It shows 7.22 (ft³)
